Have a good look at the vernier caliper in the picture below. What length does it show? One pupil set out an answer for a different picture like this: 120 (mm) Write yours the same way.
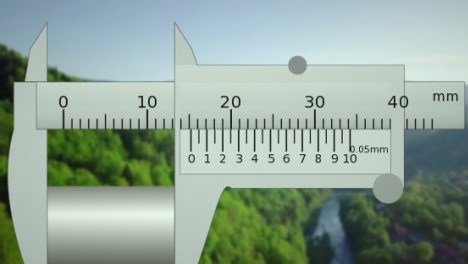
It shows 15.2 (mm)
